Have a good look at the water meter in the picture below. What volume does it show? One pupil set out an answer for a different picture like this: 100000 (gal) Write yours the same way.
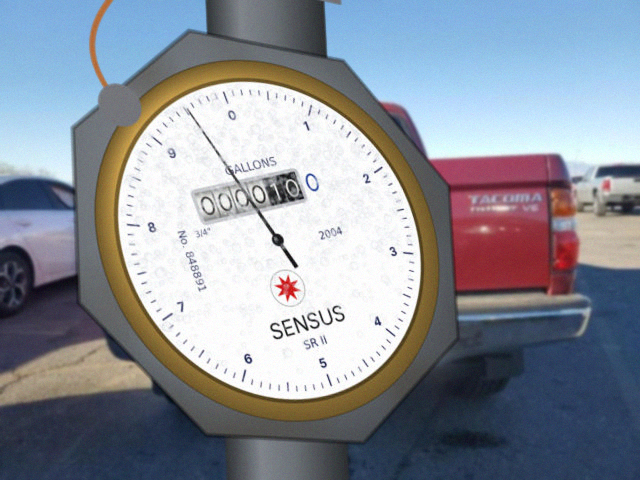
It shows 99.5 (gal)
